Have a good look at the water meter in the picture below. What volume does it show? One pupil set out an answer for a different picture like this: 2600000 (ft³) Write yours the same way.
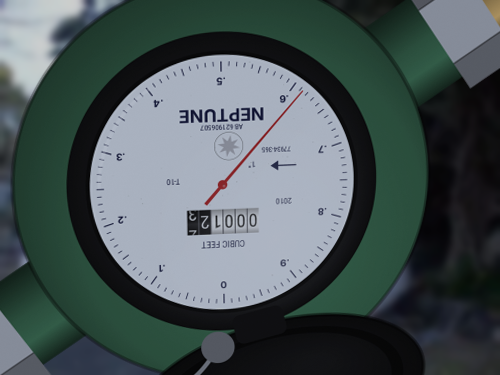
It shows 122.61 (ft³)
